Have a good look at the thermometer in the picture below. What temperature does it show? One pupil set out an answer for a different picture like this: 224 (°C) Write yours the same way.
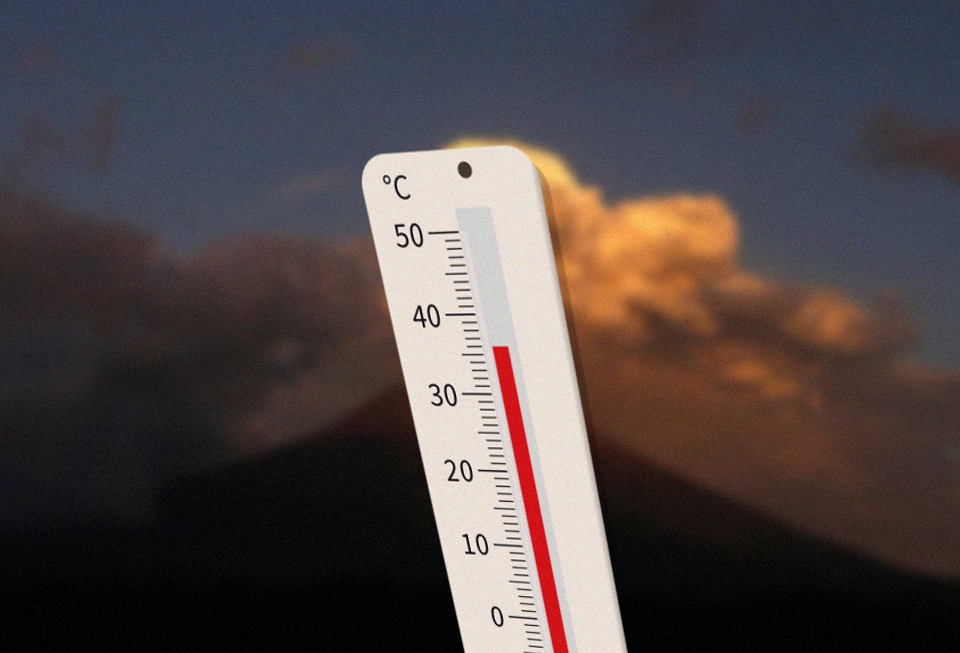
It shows 36 (°C)
